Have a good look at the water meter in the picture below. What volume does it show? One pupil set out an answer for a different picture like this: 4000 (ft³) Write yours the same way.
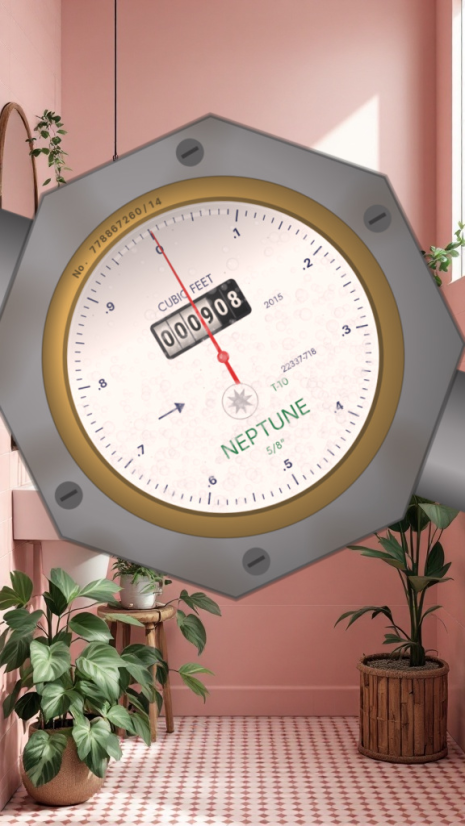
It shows 908.00 (ft³)
